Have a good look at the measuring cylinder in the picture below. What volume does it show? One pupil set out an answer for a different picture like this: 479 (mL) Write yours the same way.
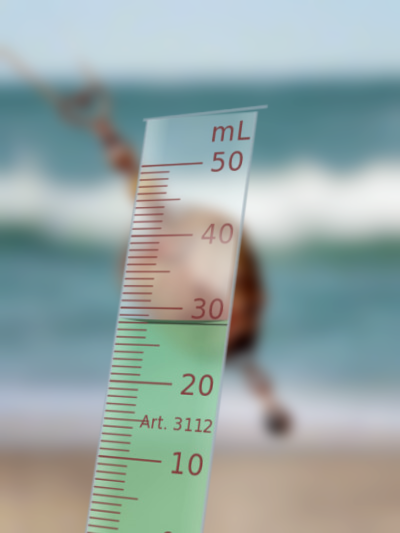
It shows 28 (mL)
